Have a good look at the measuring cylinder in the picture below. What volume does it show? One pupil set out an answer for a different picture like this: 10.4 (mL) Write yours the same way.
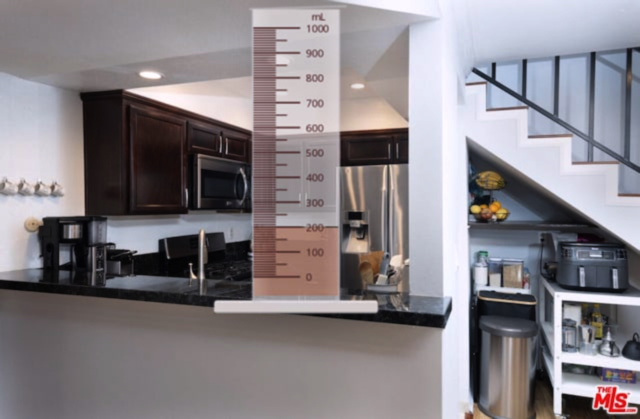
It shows 200 (mL)
